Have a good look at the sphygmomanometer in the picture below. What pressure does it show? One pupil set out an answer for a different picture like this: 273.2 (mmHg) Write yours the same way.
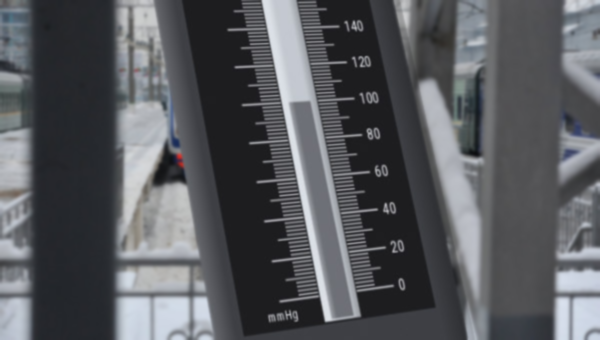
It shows 100 (mmHg)
